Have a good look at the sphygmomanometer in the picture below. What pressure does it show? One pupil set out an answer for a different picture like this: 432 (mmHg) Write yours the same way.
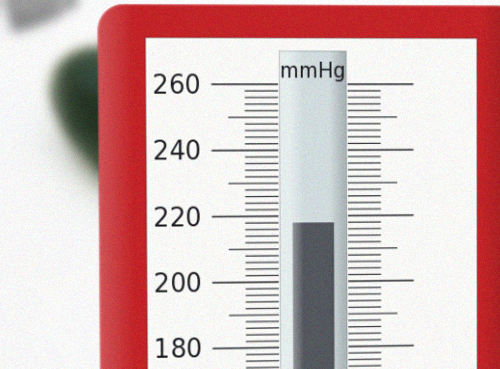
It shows 218 (mmHg)
